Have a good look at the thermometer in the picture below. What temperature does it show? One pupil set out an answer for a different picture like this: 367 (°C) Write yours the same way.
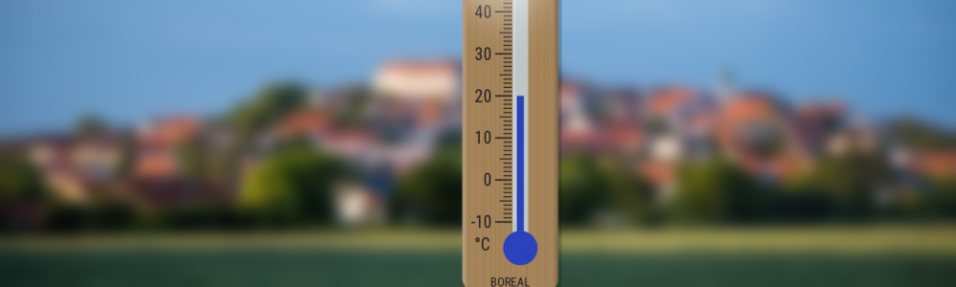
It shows 20 (°C)
